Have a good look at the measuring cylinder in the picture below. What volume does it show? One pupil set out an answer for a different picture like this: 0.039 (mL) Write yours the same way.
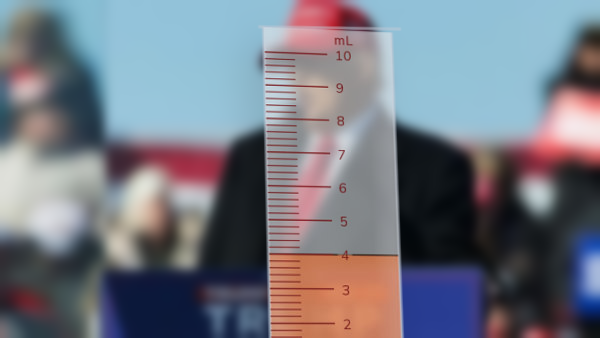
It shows 4 (mL)
